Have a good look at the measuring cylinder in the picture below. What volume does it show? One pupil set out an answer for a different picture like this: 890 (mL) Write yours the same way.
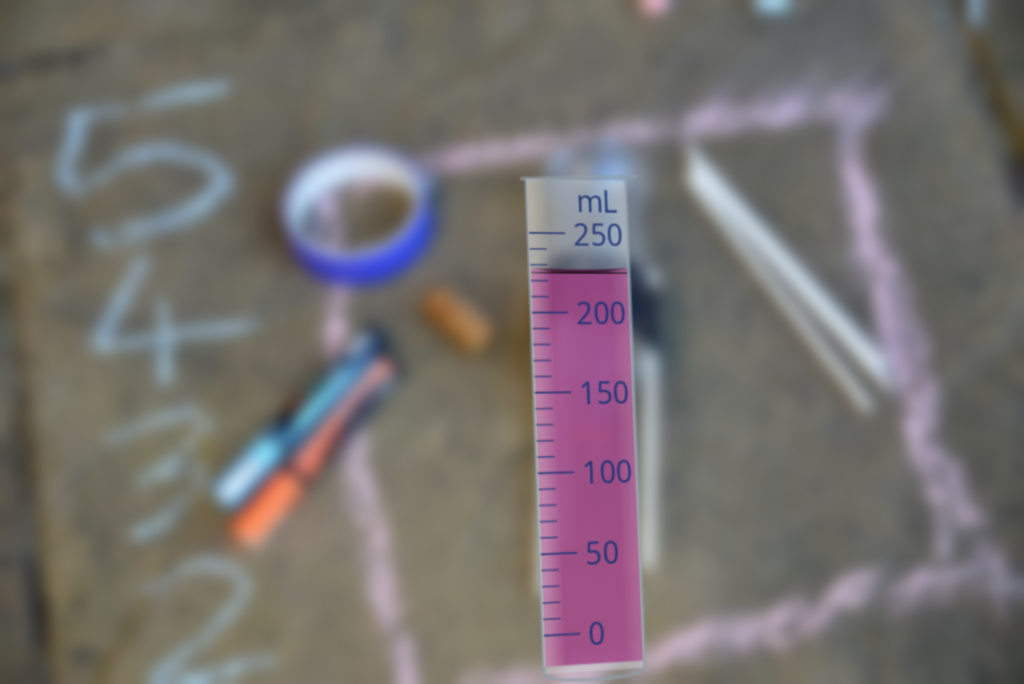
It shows 225 (mL)
